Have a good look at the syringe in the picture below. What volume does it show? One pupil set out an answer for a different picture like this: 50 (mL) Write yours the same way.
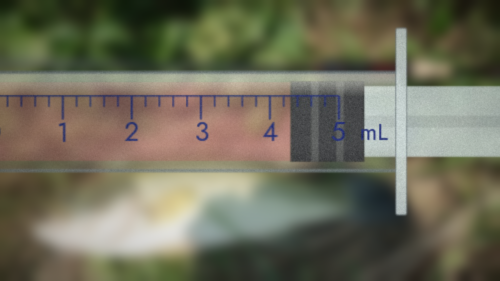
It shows 4.3 (mL)
